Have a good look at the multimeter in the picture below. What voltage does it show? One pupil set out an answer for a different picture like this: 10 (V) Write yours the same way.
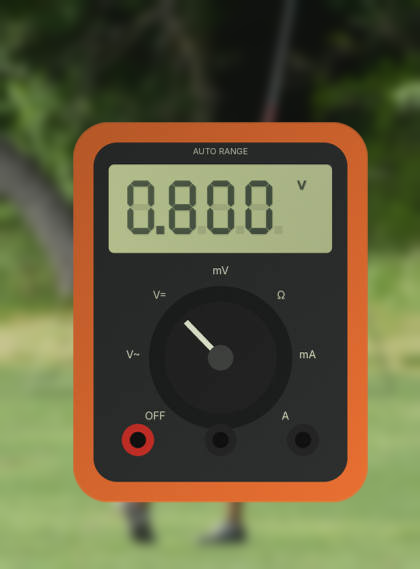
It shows 0.800 (V)
